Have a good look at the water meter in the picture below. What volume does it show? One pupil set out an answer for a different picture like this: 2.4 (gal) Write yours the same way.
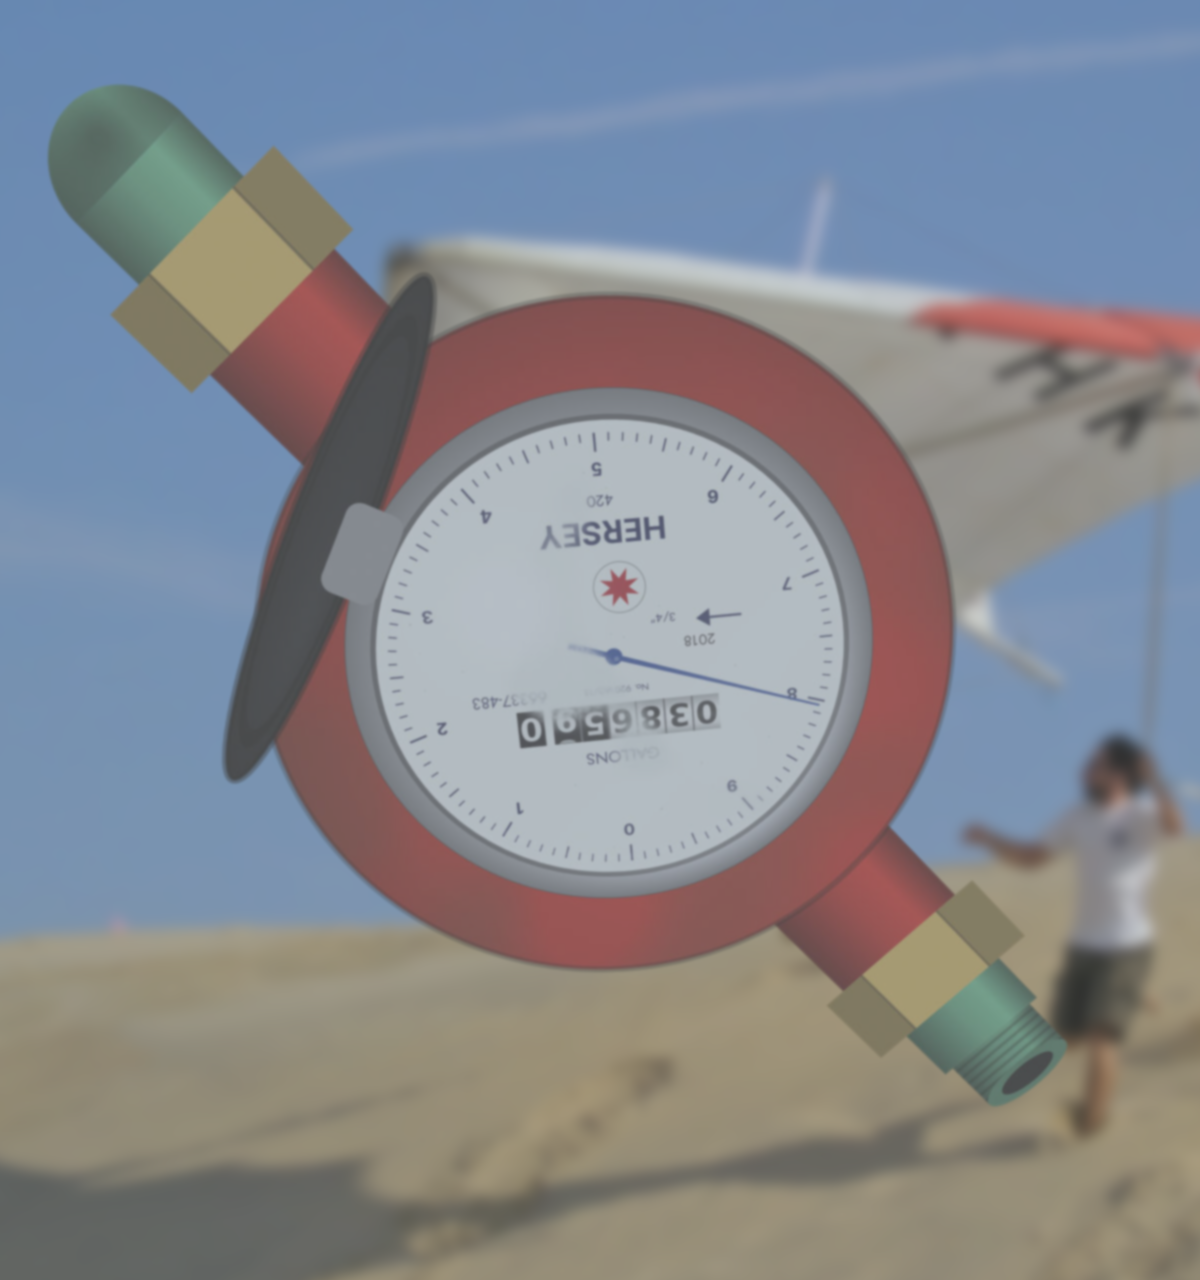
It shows 386588.0 (gal)
